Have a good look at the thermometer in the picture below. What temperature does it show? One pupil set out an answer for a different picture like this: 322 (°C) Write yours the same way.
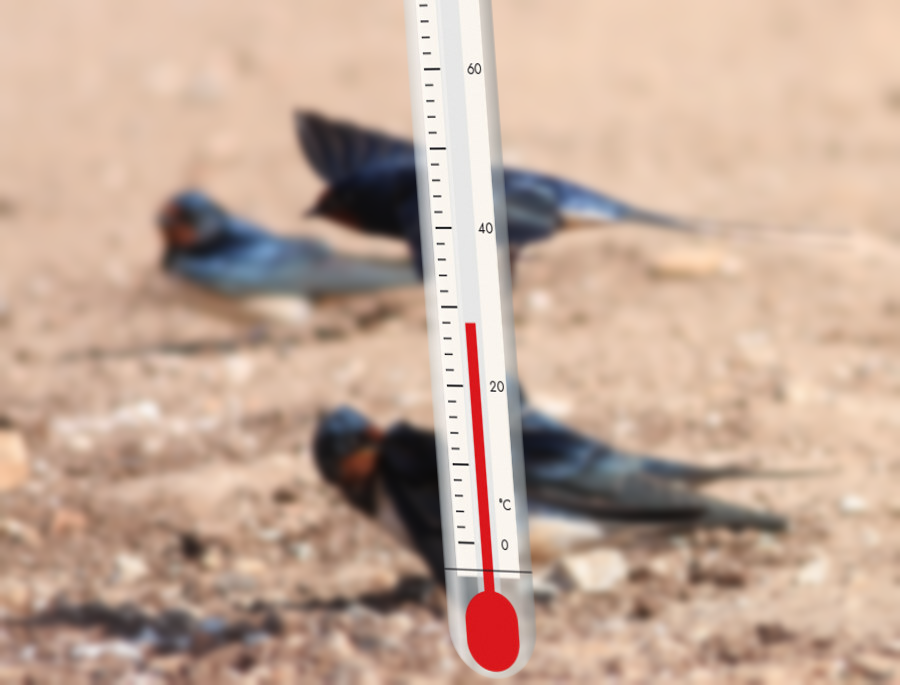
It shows 28 (°C)
